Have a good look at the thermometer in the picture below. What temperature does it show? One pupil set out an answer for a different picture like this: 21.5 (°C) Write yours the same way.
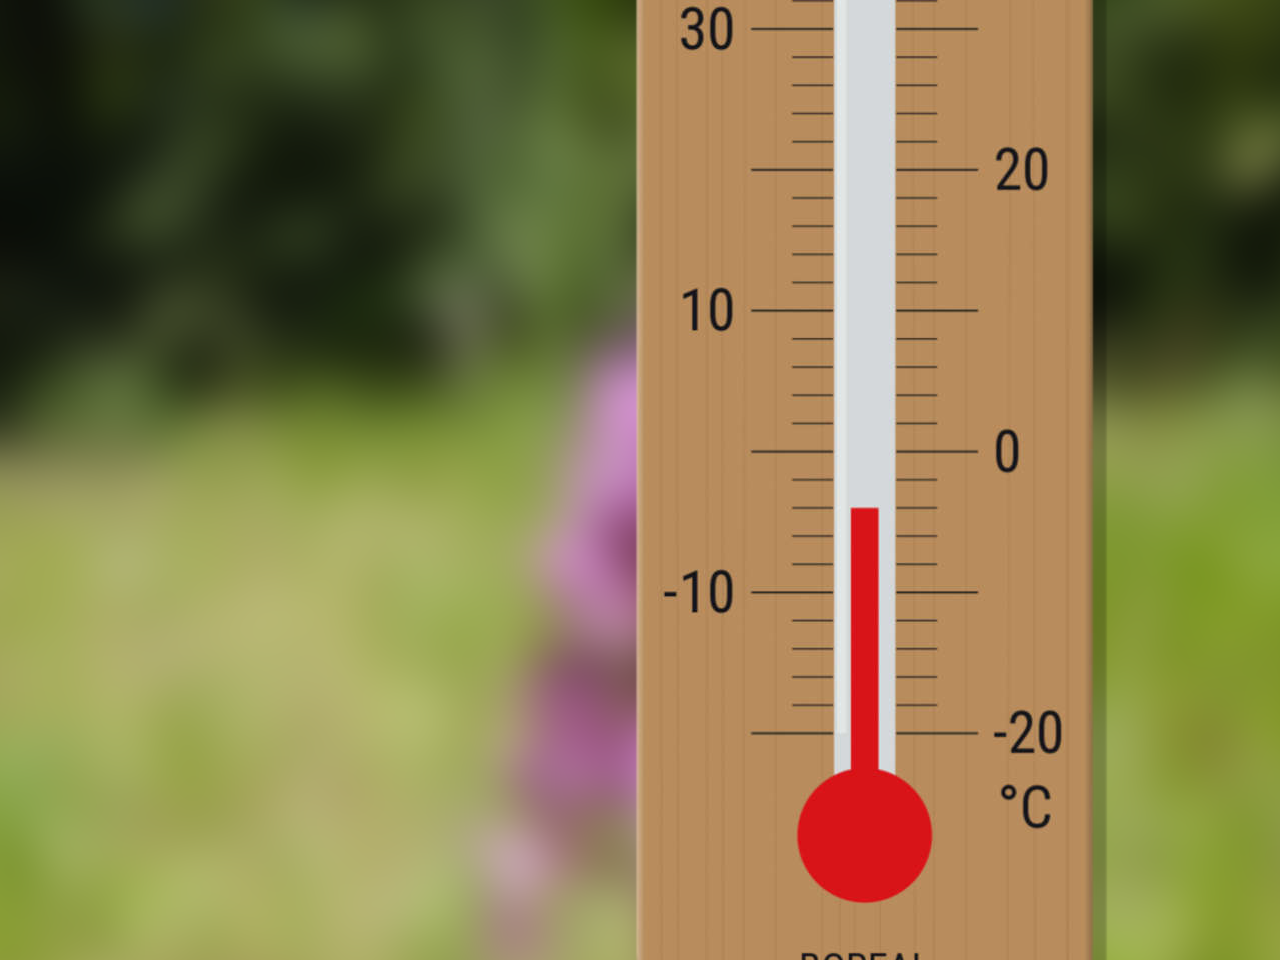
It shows -4 (°C)
